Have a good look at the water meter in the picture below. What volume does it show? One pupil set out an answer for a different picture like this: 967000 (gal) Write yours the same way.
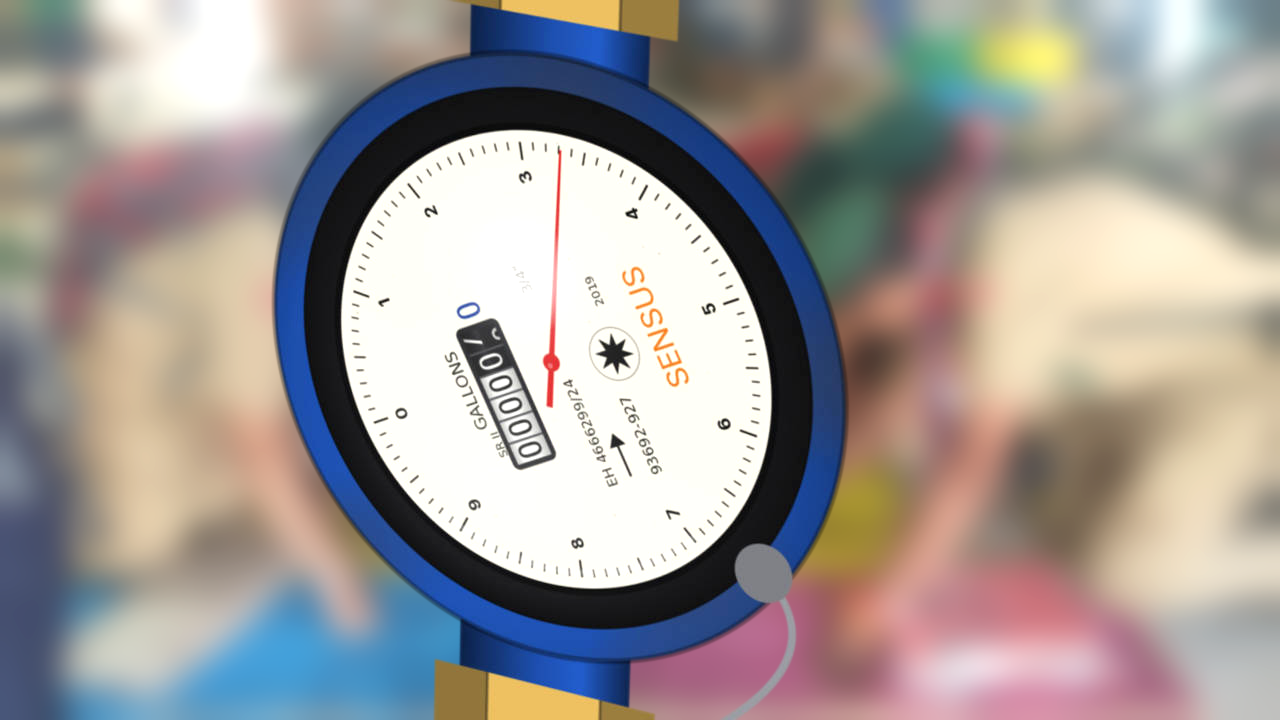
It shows 73.3 (gal)
